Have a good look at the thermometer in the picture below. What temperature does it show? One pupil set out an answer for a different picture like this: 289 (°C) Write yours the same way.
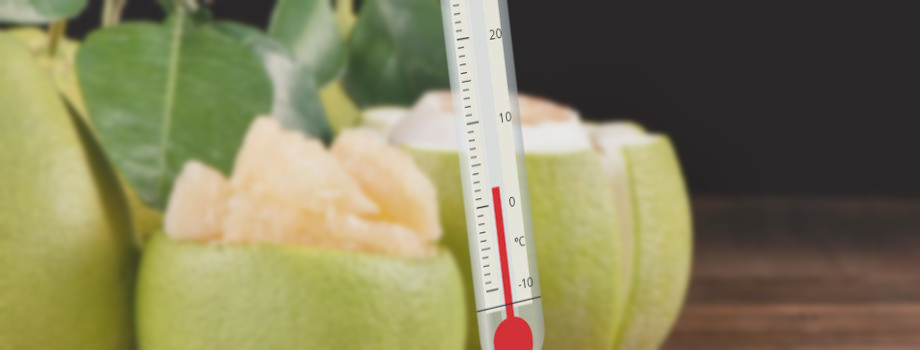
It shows 2 (°C)
